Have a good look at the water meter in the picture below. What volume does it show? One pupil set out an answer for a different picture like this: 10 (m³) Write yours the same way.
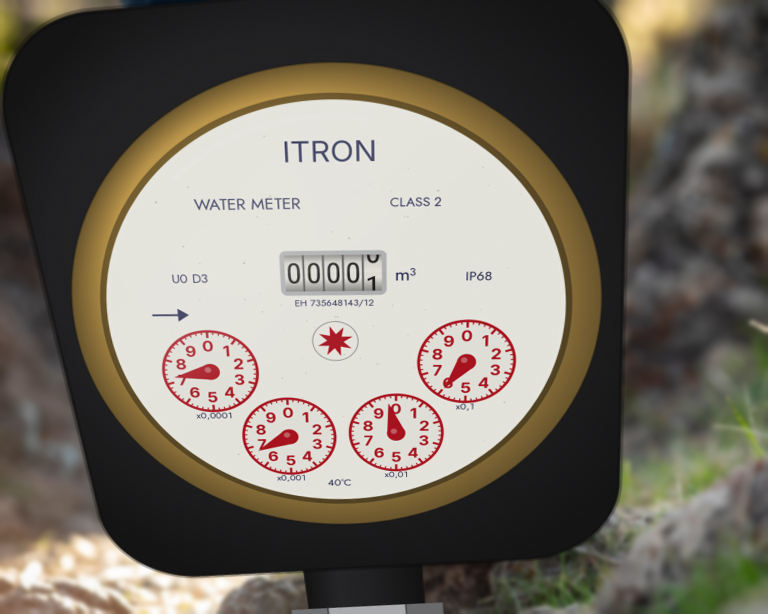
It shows 0.5967 (m³)
